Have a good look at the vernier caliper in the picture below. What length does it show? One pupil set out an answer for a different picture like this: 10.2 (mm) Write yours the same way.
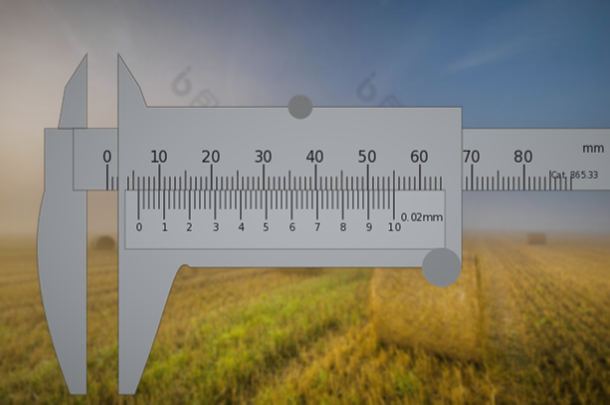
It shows 6.0 (mm)
